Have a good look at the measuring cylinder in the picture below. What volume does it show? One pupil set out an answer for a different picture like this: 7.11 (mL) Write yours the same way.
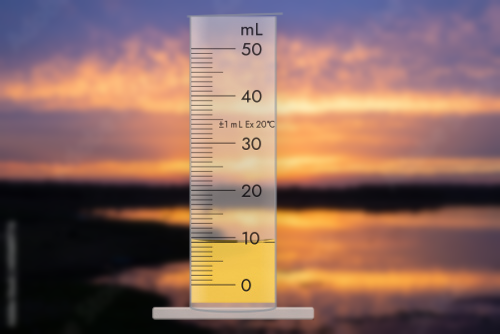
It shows 9 (mL)
